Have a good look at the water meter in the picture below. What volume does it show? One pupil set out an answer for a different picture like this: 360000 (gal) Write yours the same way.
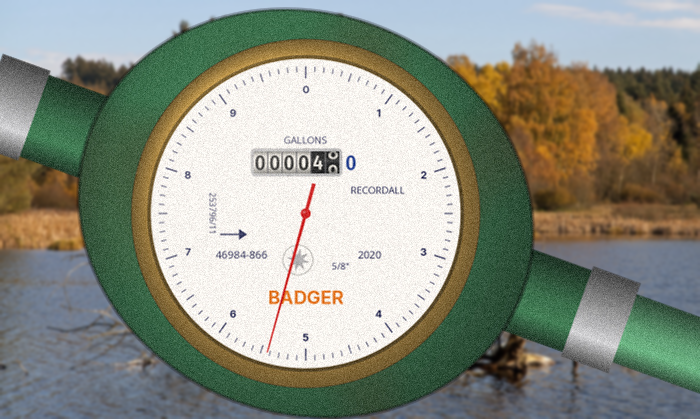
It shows 485.4 (gal)
